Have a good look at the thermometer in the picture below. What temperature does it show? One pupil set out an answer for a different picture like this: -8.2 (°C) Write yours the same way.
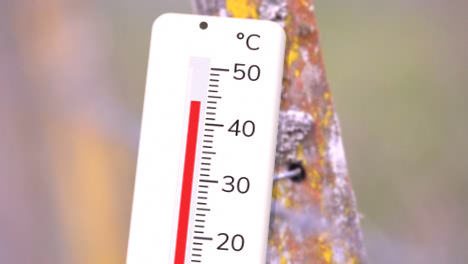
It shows 44 (°C)
